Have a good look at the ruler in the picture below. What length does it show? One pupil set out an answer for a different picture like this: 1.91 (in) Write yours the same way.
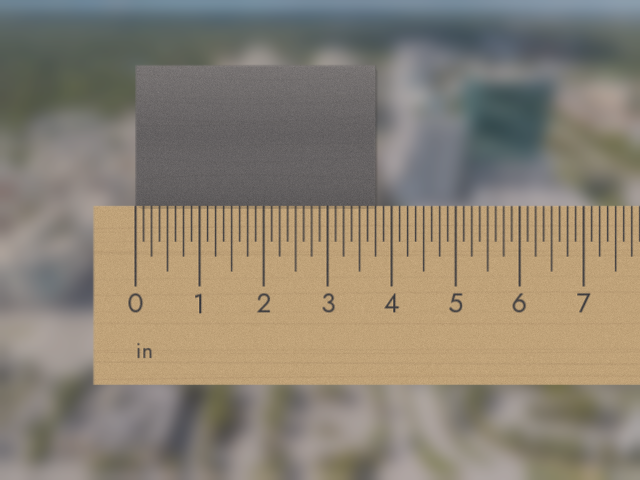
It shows 3.75 (in)
